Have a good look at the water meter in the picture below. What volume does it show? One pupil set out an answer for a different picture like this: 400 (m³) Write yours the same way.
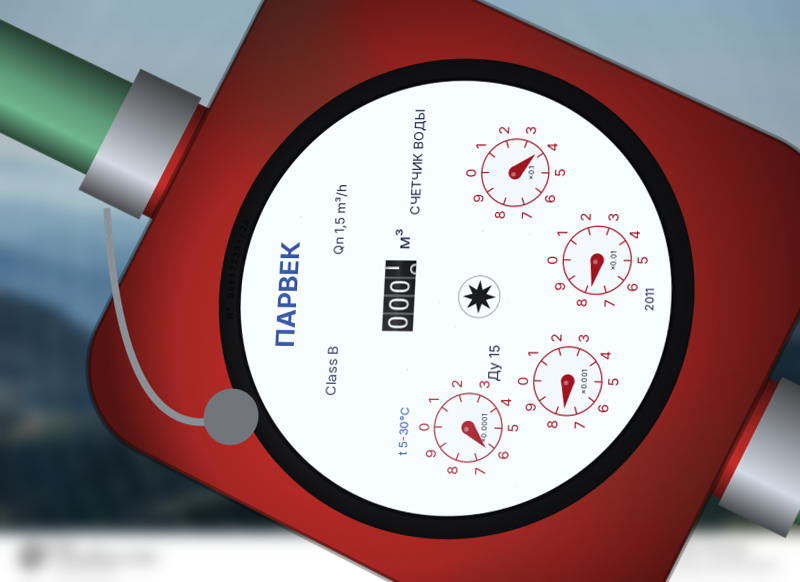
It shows 1.3776 (m³)
